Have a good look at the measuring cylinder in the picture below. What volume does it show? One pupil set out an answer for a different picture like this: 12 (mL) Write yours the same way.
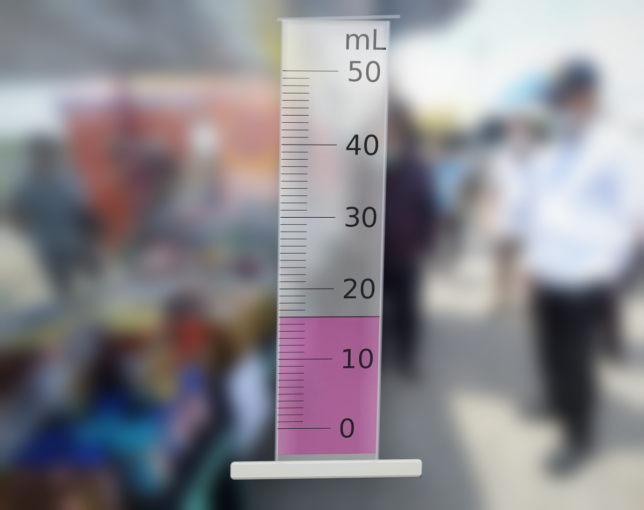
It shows 16 (mL)
